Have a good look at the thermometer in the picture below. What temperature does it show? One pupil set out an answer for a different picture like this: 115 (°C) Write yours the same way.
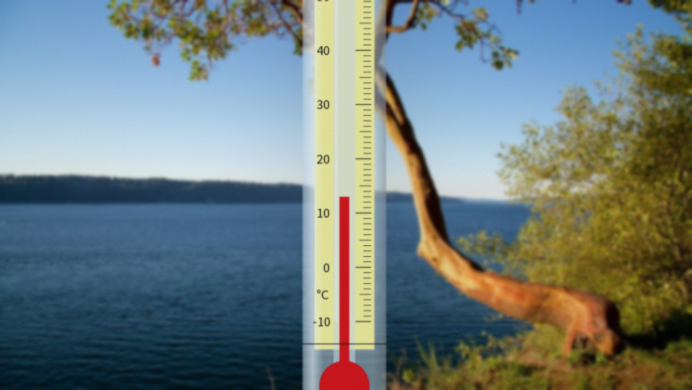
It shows 13 (°C)
